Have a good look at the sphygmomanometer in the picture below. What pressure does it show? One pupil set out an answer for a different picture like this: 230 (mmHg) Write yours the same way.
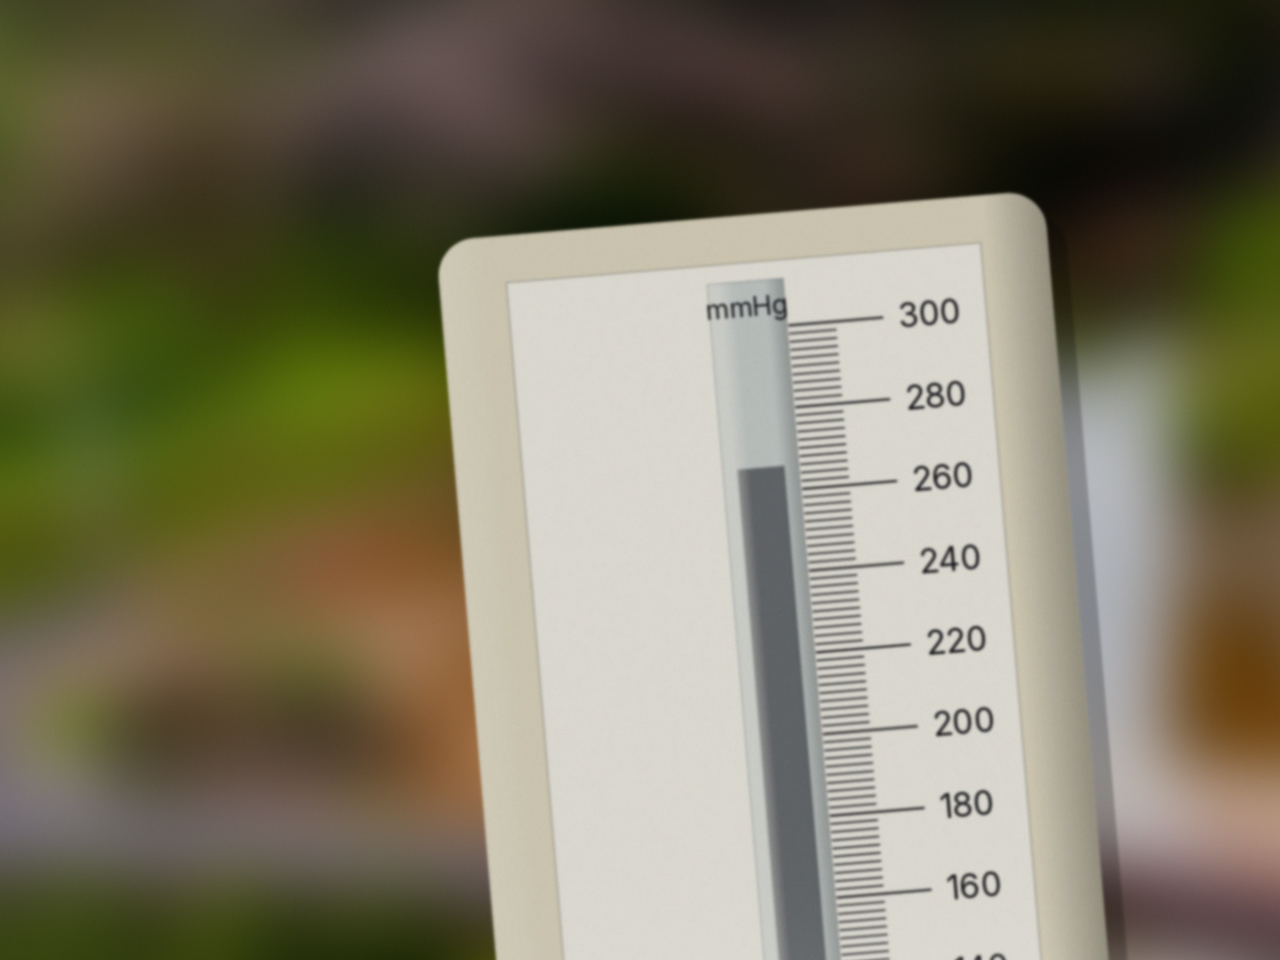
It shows 266 (mmHg)
